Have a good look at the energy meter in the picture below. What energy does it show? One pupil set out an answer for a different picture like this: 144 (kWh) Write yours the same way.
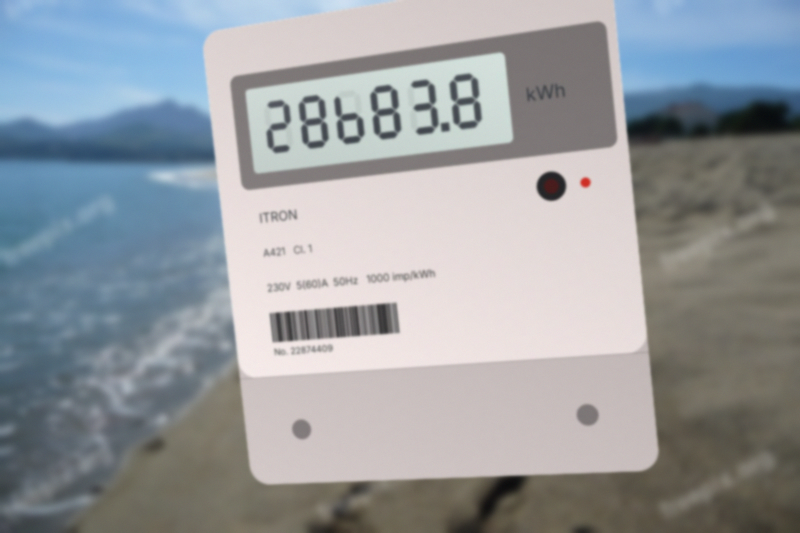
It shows 28683.8 (kWh)
